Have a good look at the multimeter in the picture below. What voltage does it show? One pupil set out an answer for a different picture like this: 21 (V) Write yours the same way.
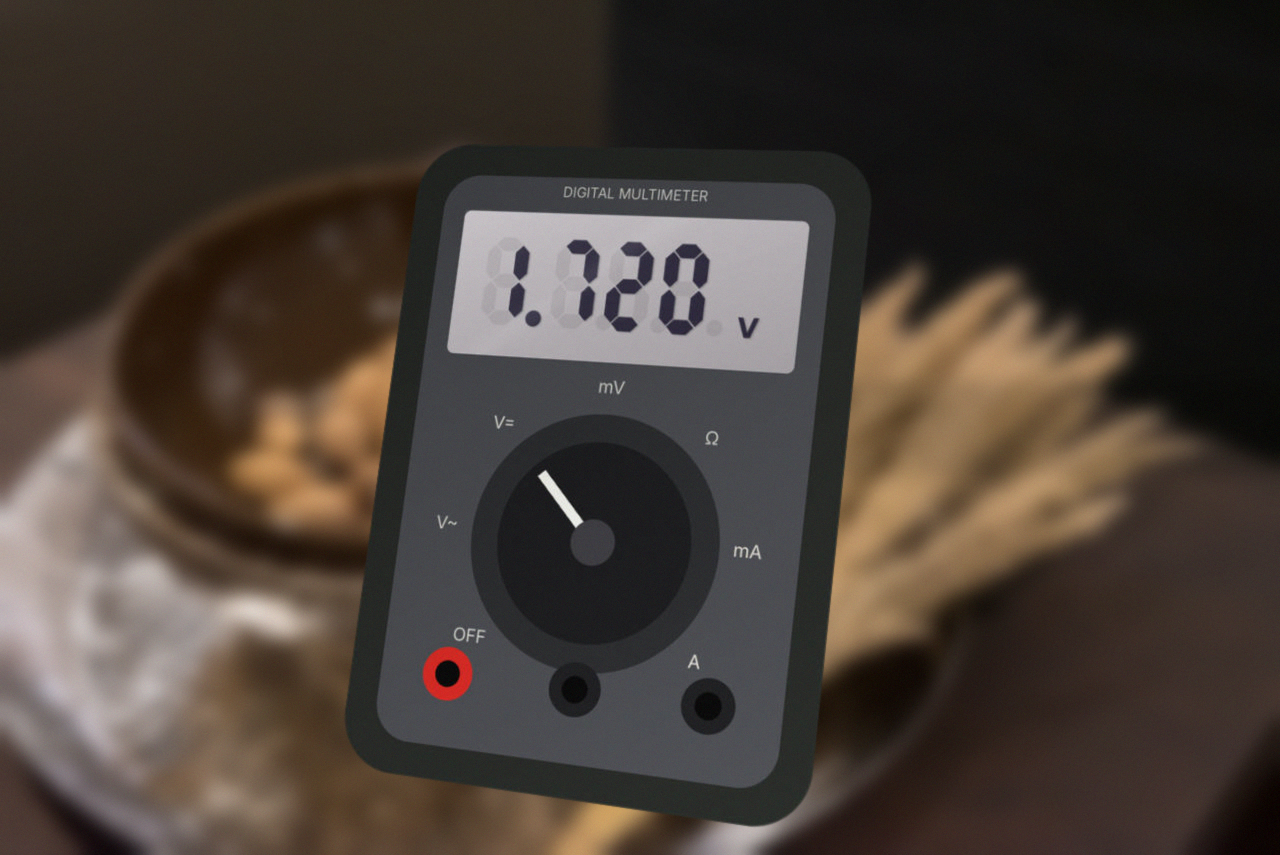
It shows 1.720 (V)
